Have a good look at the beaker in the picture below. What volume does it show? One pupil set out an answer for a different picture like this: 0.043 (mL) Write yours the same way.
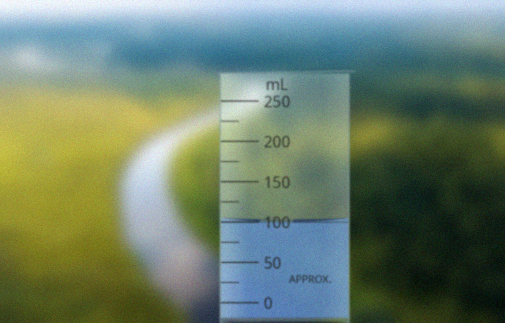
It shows 100 (mL)
